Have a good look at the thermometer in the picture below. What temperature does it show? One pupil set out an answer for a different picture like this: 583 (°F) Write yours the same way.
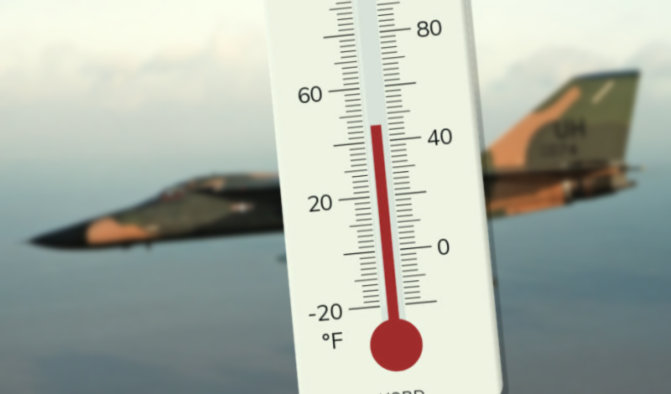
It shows 46 (°F)
